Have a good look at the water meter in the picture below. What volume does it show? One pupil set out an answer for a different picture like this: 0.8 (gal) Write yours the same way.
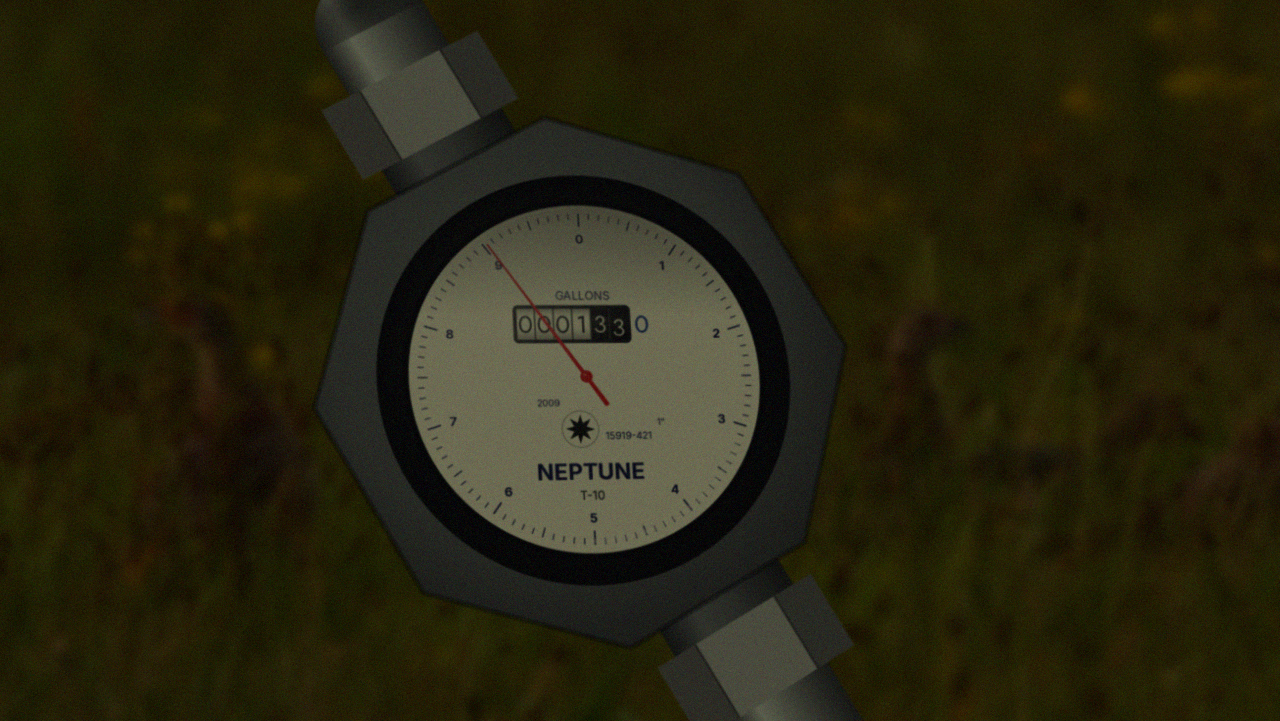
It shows 1329.0 (gal)
